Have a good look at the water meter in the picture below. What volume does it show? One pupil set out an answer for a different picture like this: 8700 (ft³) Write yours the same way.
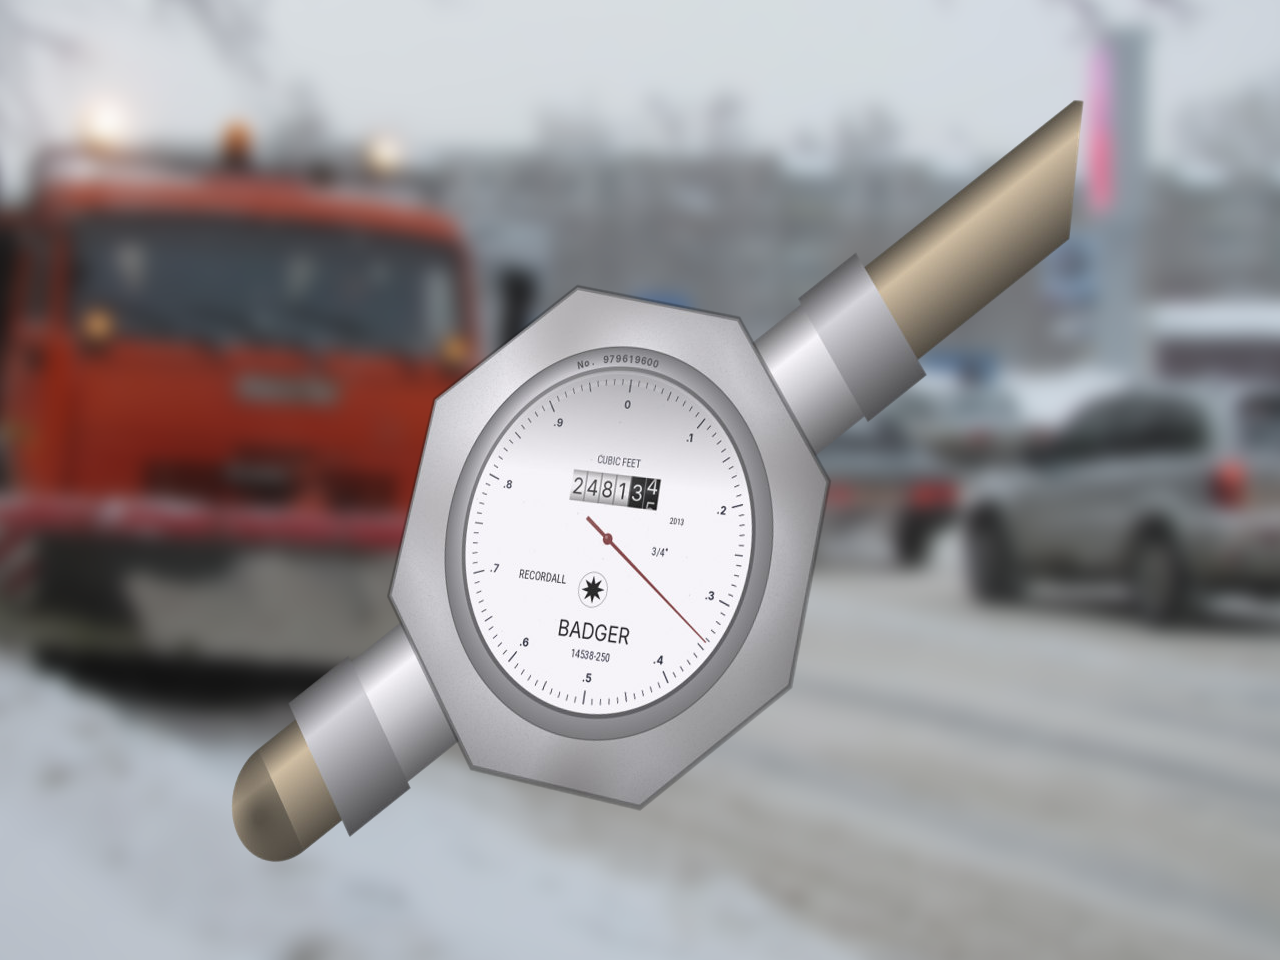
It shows 248134.34 (ft³)
